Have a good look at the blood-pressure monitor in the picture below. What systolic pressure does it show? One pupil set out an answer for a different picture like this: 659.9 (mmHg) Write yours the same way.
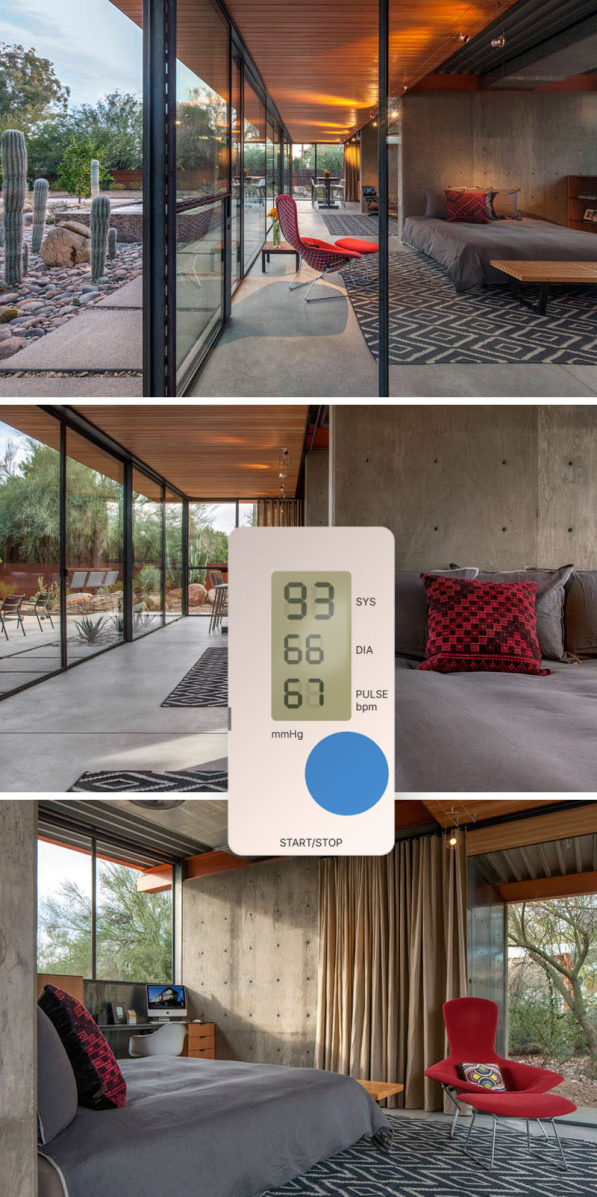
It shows 93 (mmHg)
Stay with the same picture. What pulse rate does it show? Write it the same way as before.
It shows 67 (bpm)
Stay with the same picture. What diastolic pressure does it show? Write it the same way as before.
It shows 66 (mmHg)
